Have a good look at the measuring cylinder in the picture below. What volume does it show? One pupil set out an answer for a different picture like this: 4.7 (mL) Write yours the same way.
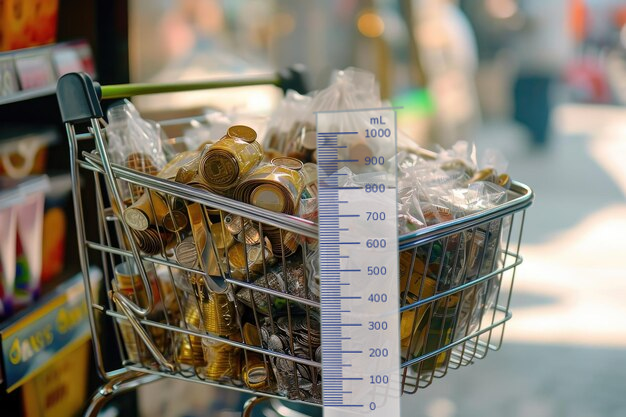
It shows 800 (mL)
